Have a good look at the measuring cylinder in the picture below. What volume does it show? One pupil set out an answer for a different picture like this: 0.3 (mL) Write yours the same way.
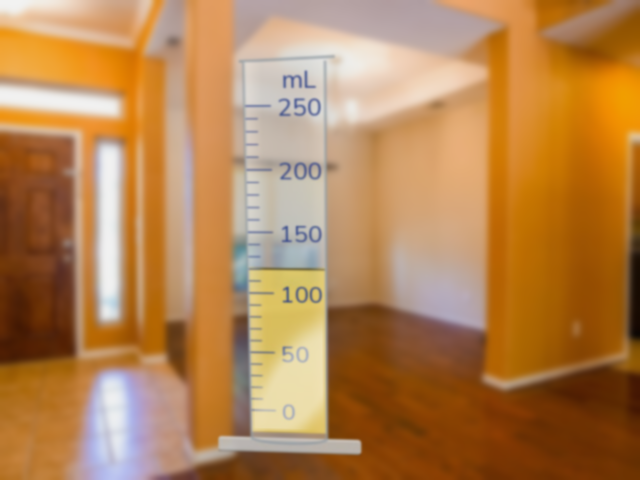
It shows 120 (mL)
